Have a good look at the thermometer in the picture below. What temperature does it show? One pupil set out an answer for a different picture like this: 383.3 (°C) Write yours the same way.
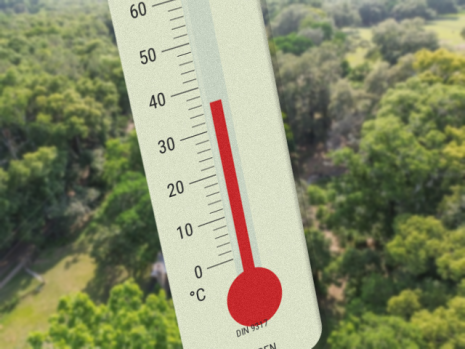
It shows 36 (°C)
